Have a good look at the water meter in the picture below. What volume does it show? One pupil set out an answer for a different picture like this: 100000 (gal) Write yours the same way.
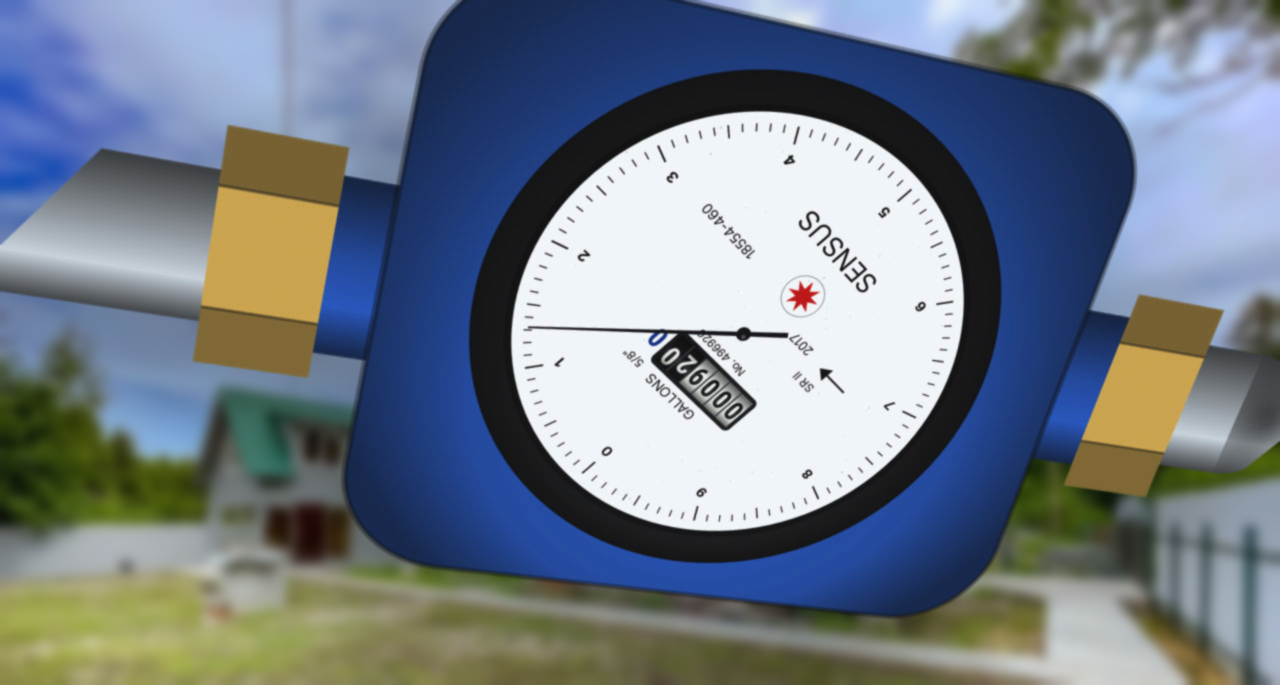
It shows 9201.3 (gal)
